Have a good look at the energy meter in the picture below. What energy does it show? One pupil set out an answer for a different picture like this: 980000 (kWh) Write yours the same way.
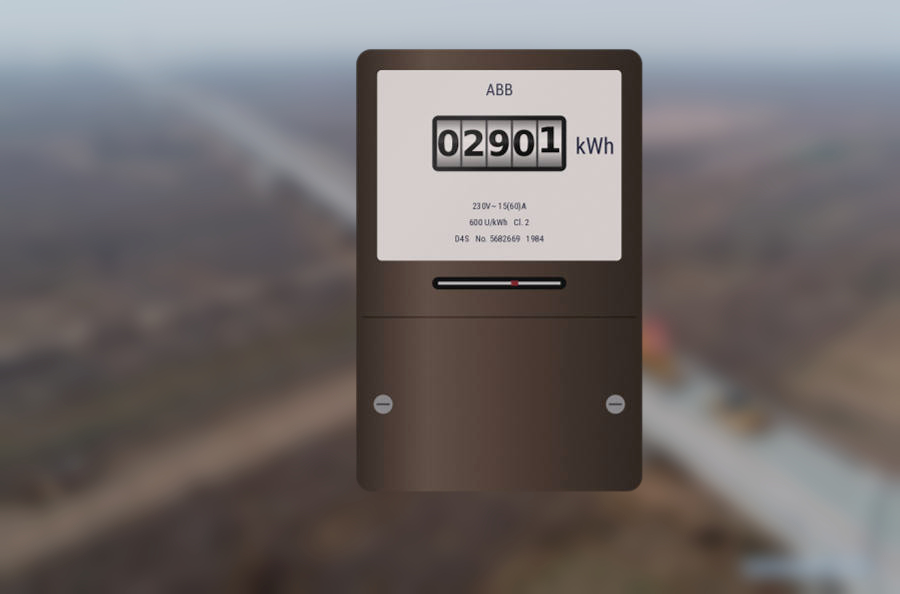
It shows 2901 (kWh)
